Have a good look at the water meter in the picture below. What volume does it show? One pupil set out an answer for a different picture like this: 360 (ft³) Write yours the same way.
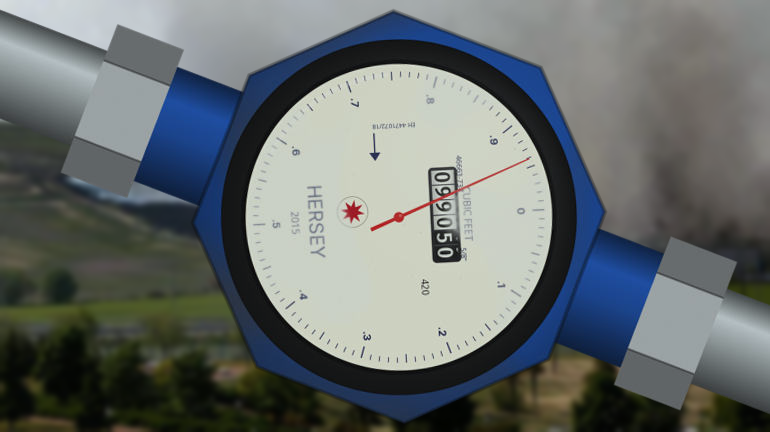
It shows 99049.94 (ft³)
